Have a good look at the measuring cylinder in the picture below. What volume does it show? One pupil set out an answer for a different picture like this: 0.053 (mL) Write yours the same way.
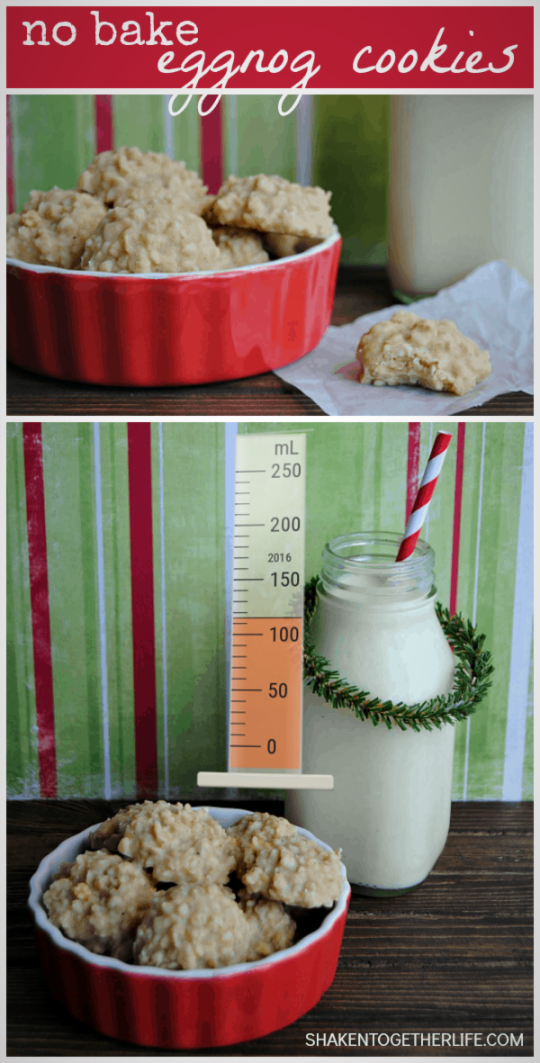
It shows 115 (mL)
